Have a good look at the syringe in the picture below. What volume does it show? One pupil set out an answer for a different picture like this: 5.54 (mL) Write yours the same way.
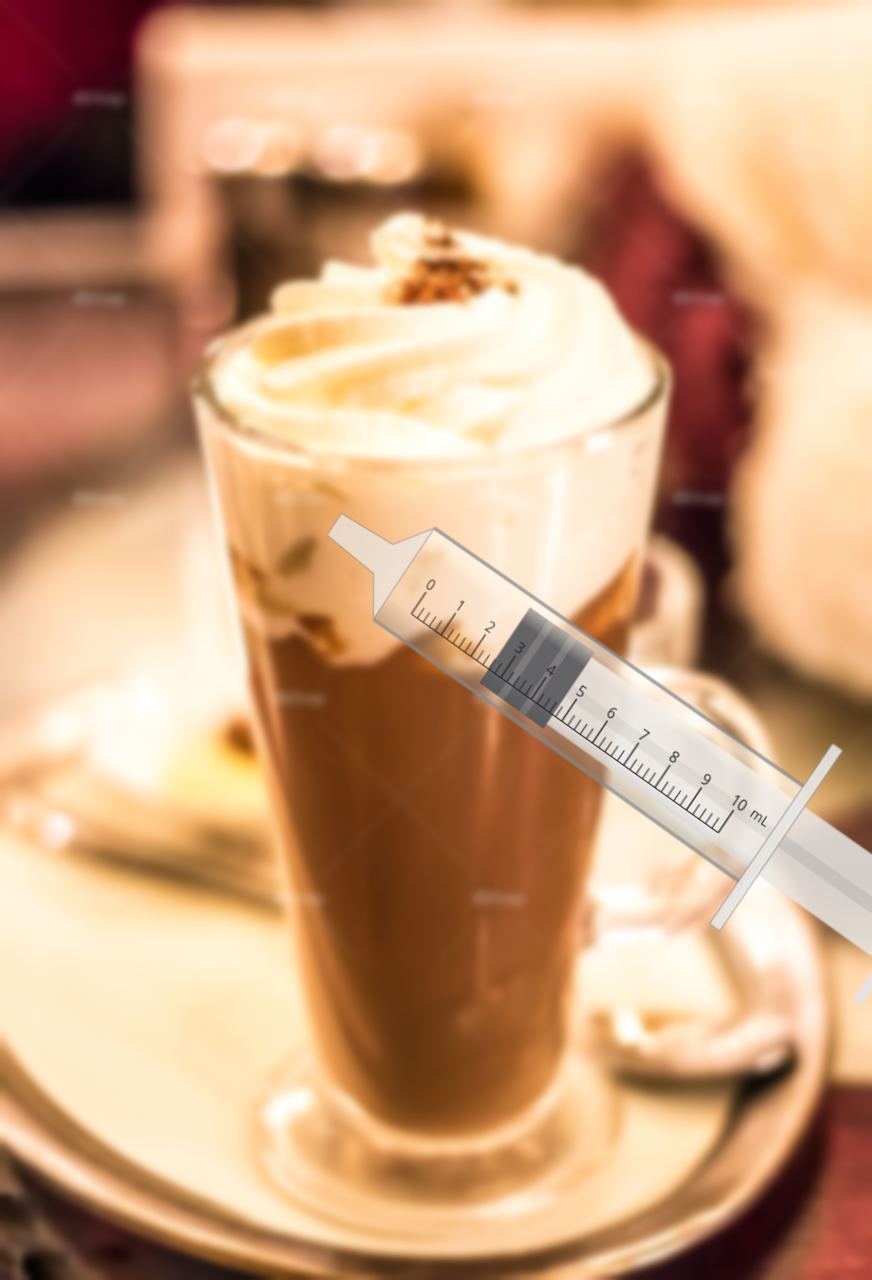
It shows 2.6 (mL)
